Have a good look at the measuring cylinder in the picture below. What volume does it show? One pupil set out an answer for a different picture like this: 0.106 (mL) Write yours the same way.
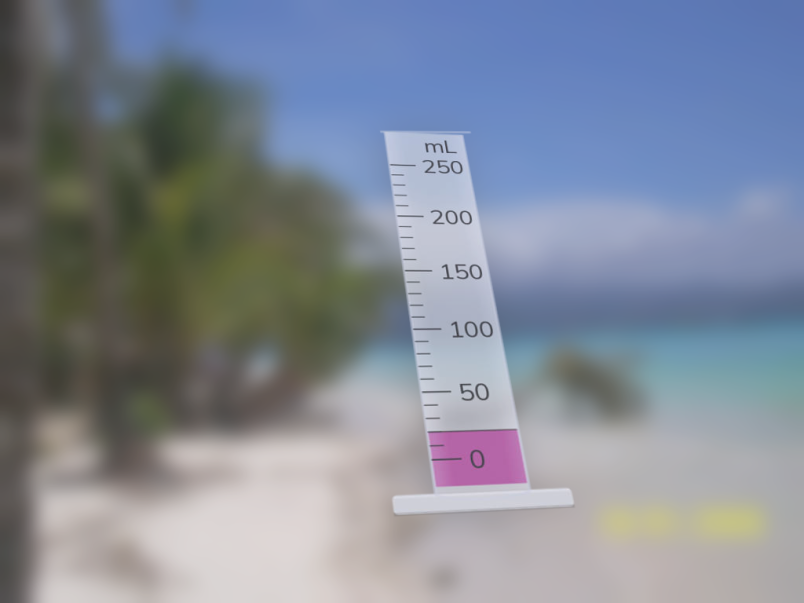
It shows 20 (mL)
